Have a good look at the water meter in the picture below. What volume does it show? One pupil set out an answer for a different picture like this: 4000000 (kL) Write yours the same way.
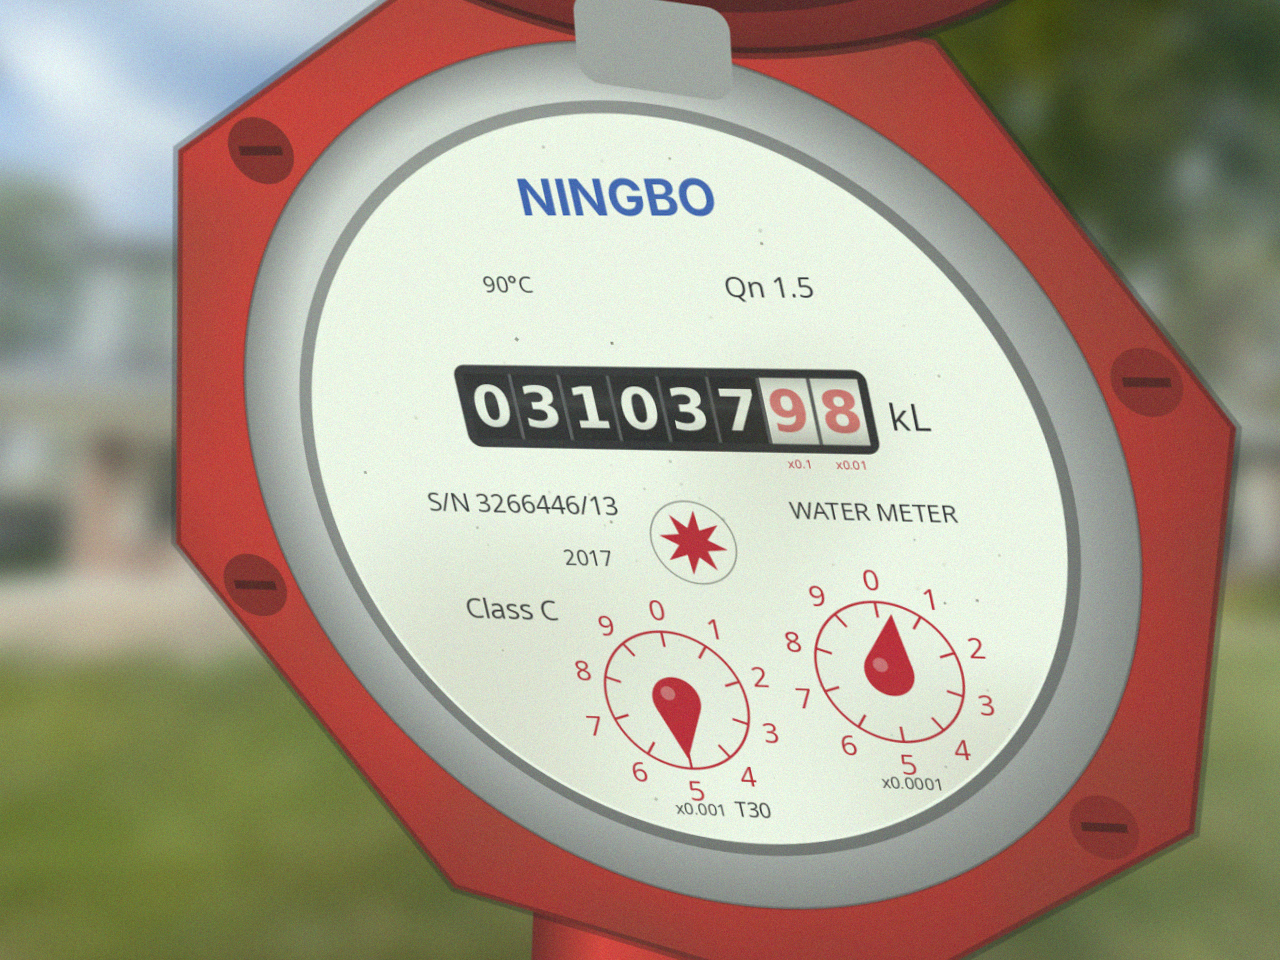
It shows 31037.9850 (kL)
